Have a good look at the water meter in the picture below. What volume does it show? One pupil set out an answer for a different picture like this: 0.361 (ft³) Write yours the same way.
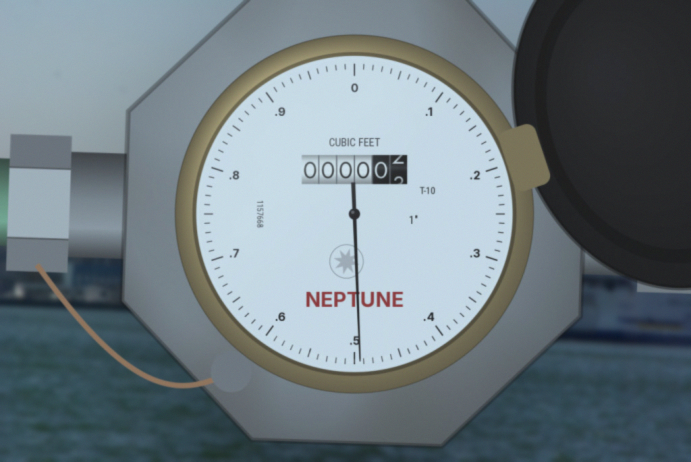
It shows 2.49 (ft³)
